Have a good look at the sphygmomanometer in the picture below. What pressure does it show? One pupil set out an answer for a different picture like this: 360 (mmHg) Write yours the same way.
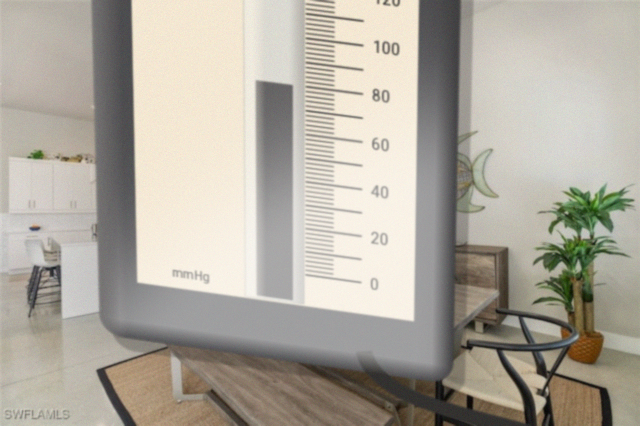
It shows 80 (mmHg)
